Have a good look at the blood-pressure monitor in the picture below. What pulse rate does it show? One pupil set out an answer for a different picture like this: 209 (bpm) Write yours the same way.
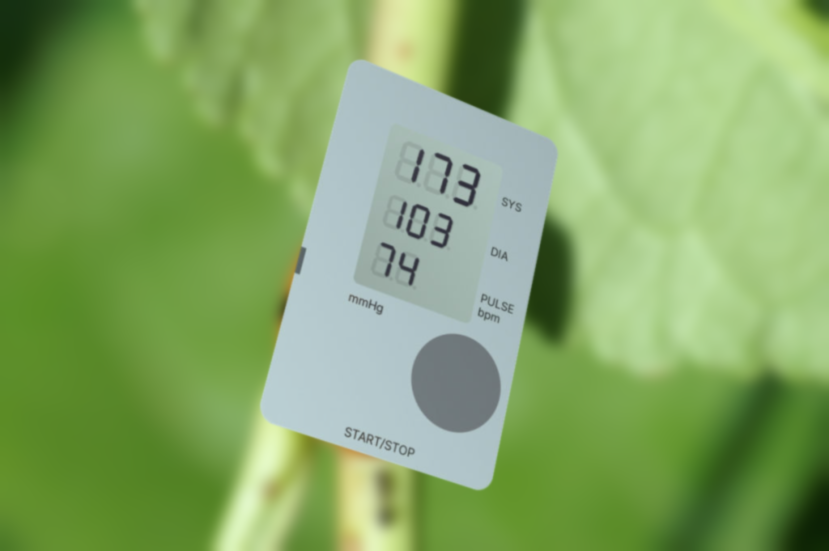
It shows 74 (bpm)
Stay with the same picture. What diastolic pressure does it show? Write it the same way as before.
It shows 103 (mmHg)
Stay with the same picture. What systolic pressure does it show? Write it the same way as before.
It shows 173 (mmHg)
